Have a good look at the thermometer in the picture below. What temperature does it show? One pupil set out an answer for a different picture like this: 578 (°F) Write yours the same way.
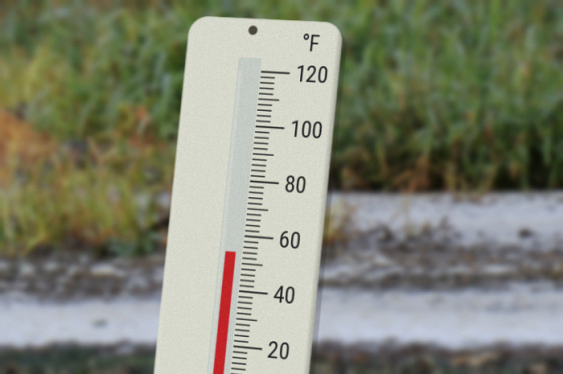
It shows 54 (°F)
